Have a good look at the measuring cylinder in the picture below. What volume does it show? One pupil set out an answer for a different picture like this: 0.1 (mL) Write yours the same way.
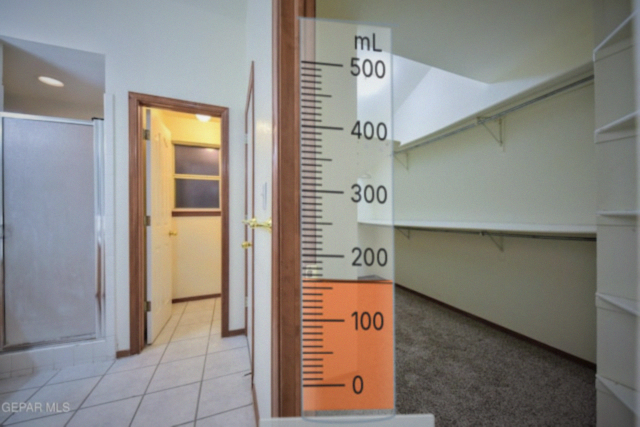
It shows 160 (mL)
